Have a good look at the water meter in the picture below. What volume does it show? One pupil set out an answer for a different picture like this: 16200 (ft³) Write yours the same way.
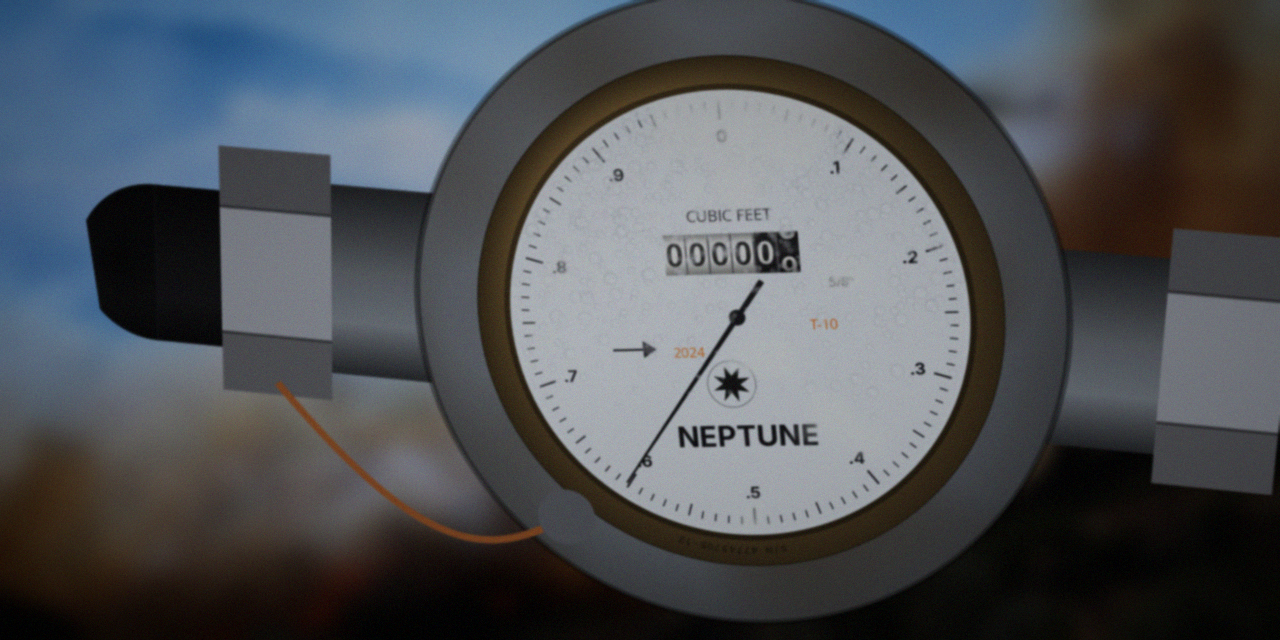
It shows 8.60 (ft³)
